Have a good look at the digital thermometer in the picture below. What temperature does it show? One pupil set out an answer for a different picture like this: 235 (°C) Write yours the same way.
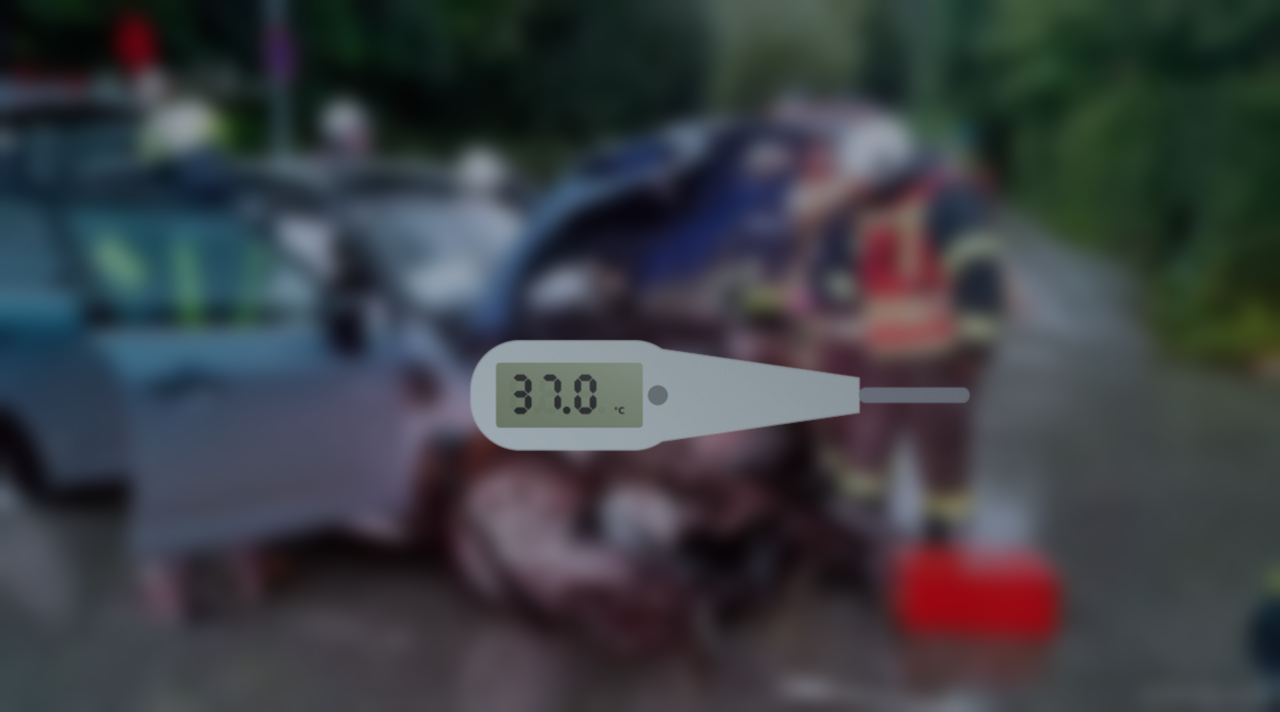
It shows 37.0 (°C)
